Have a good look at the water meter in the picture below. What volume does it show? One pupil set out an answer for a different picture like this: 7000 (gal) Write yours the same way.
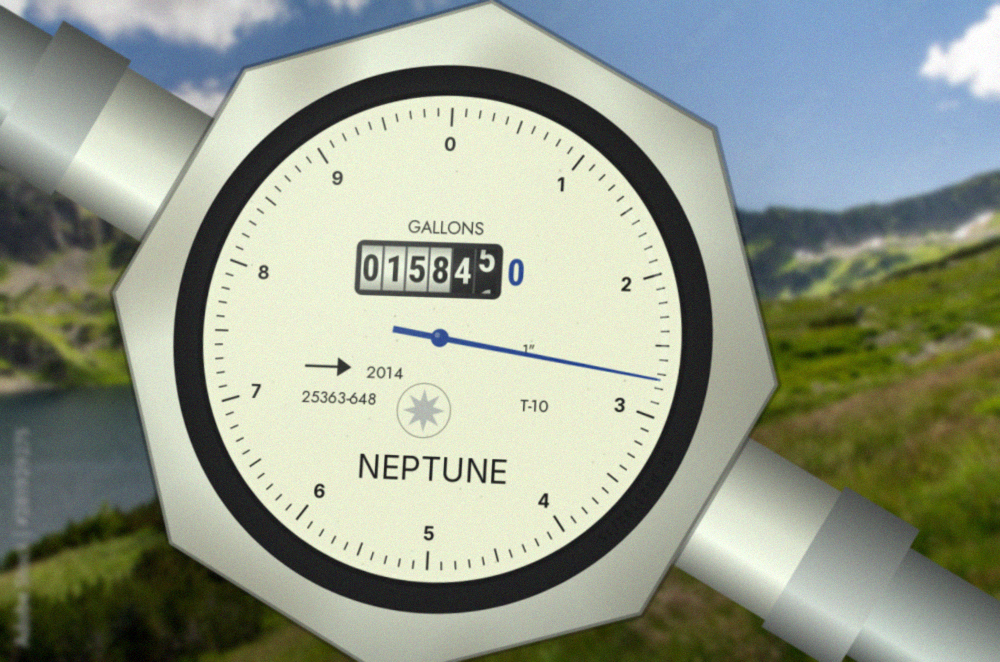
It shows 158452.7 (gal)
